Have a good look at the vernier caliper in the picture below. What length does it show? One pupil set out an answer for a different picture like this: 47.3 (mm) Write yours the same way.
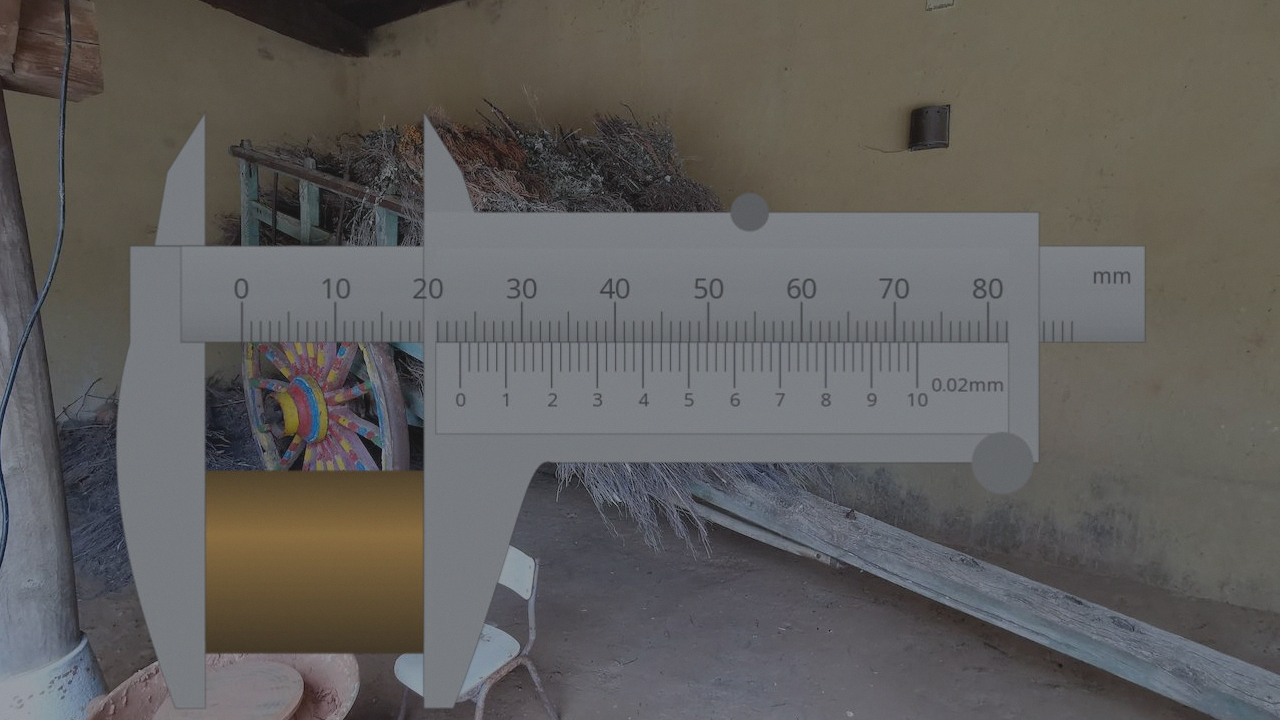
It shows 23.4 (mm)
